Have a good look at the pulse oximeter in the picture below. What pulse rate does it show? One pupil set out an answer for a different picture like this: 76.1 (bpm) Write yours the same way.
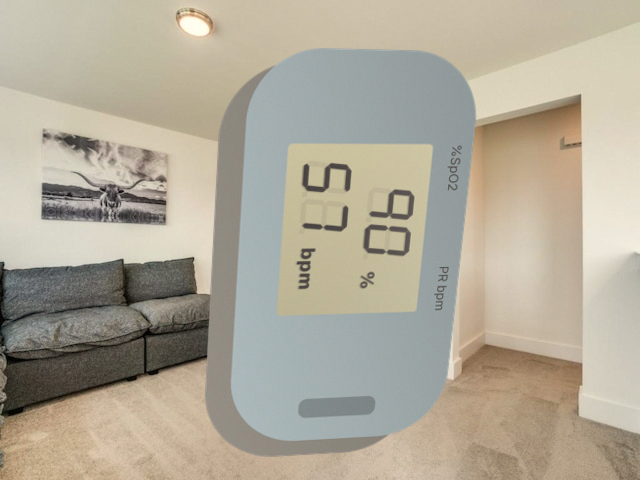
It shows 57 (bpm)
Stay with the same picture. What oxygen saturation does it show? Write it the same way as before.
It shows 90 (%)
